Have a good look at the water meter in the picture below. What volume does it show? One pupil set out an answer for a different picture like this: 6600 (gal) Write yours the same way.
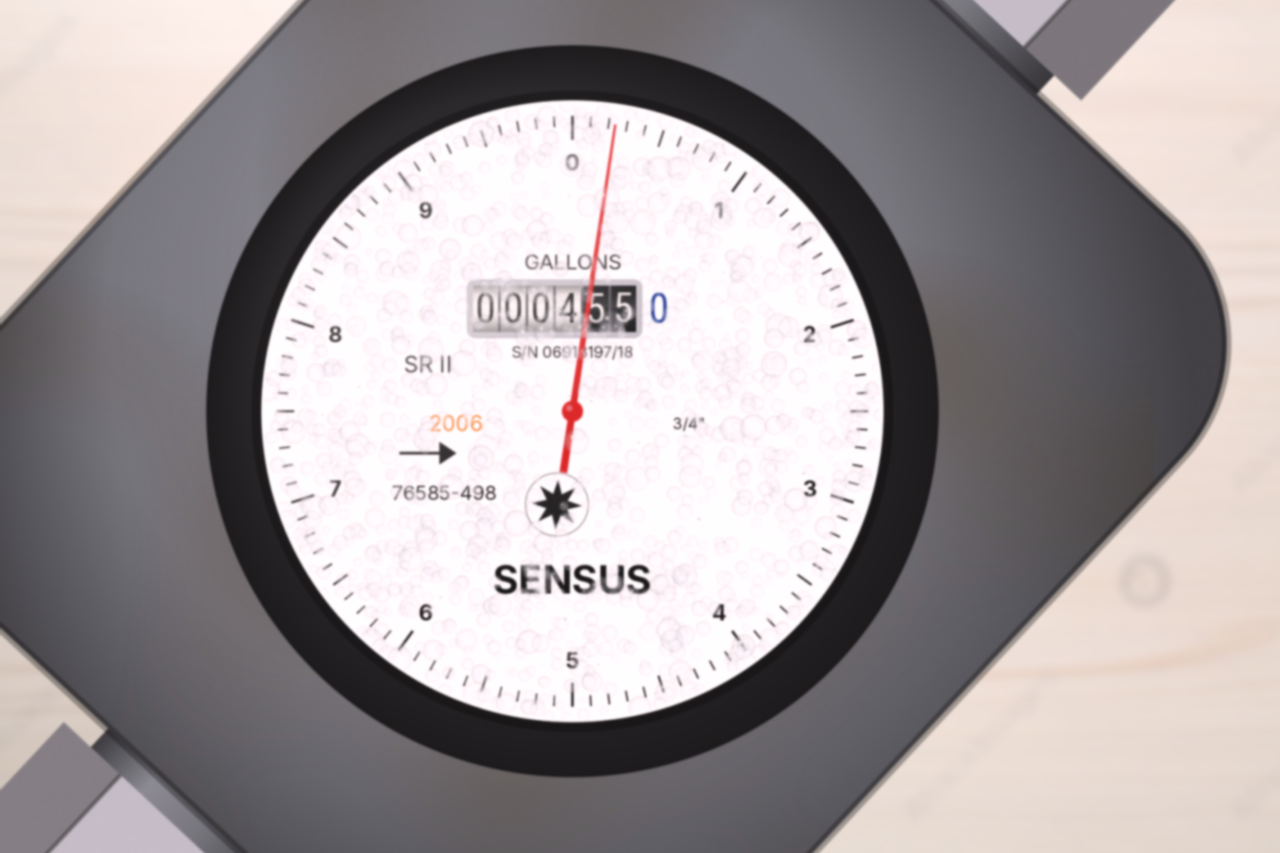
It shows 4550.2 (gal)
